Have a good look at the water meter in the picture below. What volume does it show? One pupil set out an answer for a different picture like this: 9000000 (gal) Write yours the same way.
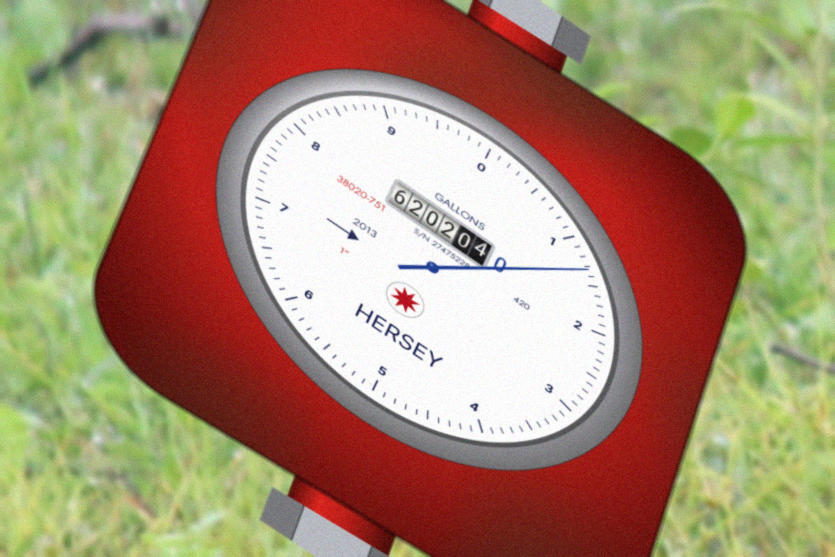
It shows 6202041.3 (gal)
